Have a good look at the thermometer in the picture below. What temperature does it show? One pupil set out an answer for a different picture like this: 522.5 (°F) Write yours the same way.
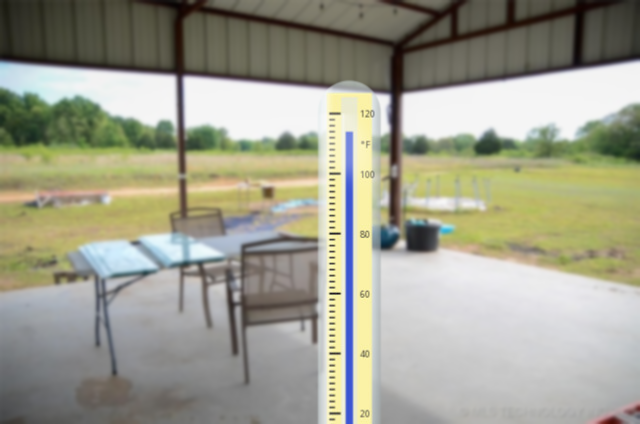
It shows 114 (°F)
